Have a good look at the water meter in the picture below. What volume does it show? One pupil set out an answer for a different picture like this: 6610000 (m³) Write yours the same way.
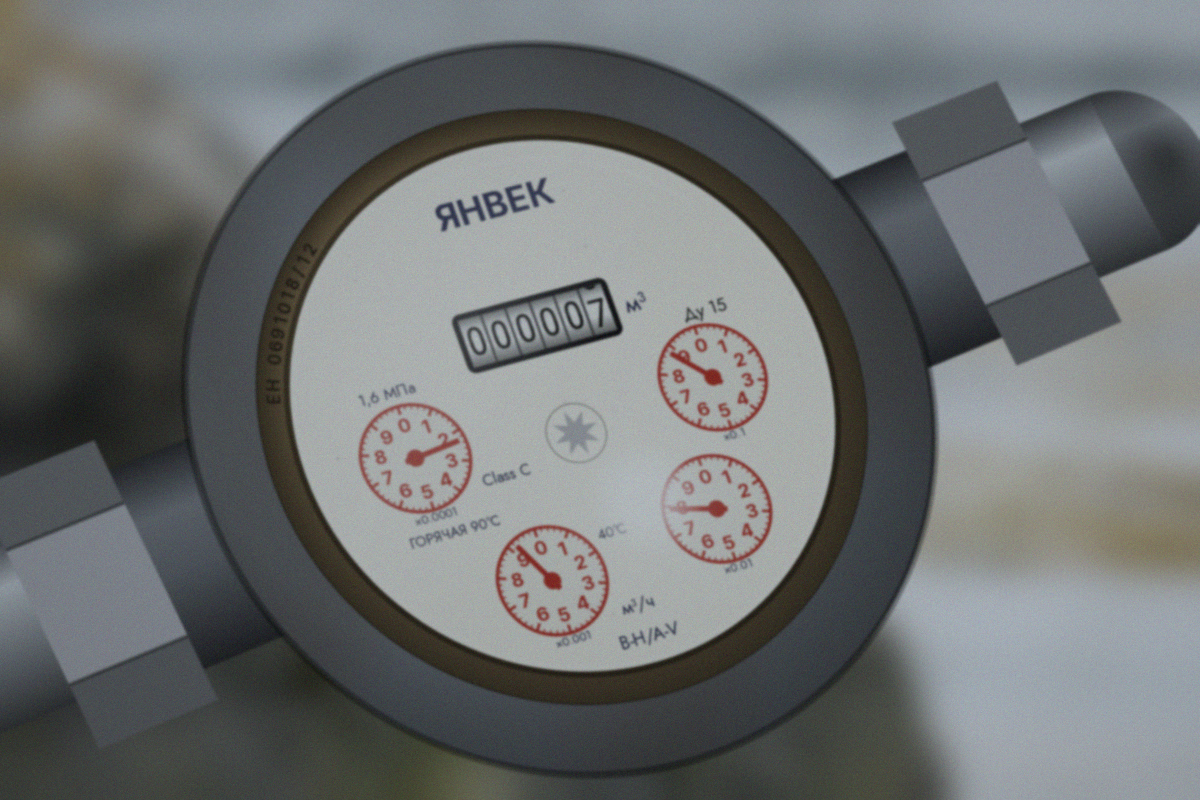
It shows 6.8792 (m³)
